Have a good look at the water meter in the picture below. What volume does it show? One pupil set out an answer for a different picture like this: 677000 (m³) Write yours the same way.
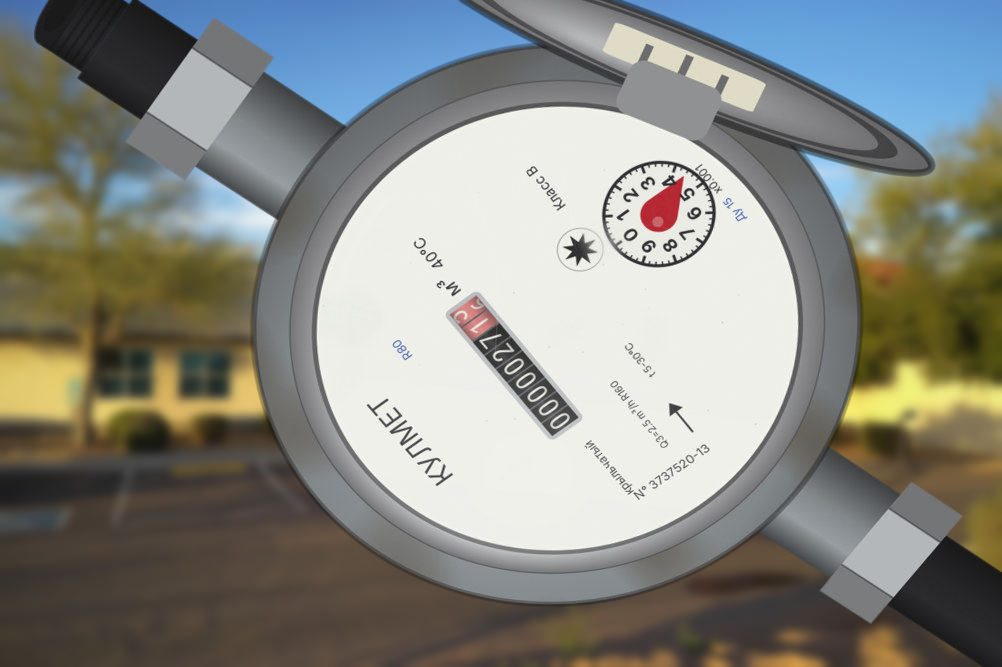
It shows 27.154 (m³)
